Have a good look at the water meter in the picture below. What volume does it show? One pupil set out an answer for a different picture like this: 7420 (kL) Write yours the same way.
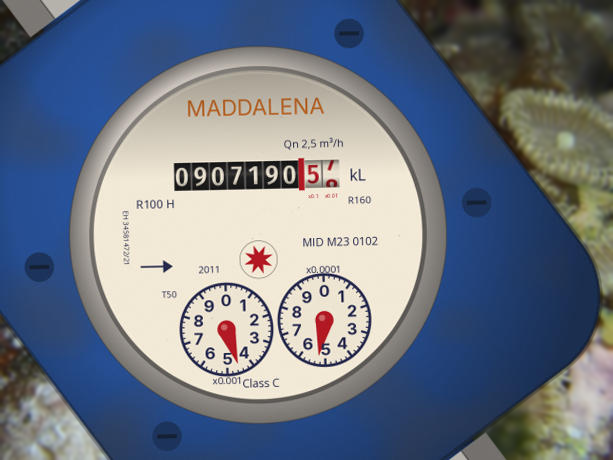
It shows 907190.5745 (kL)
